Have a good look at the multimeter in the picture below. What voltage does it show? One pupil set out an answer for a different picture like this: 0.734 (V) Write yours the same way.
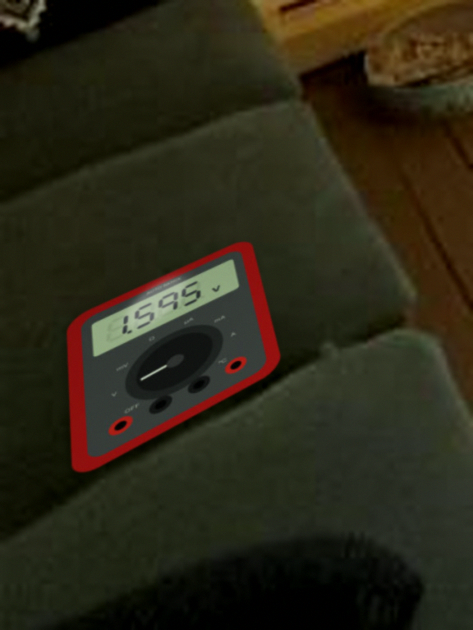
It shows 1.595 (V)
